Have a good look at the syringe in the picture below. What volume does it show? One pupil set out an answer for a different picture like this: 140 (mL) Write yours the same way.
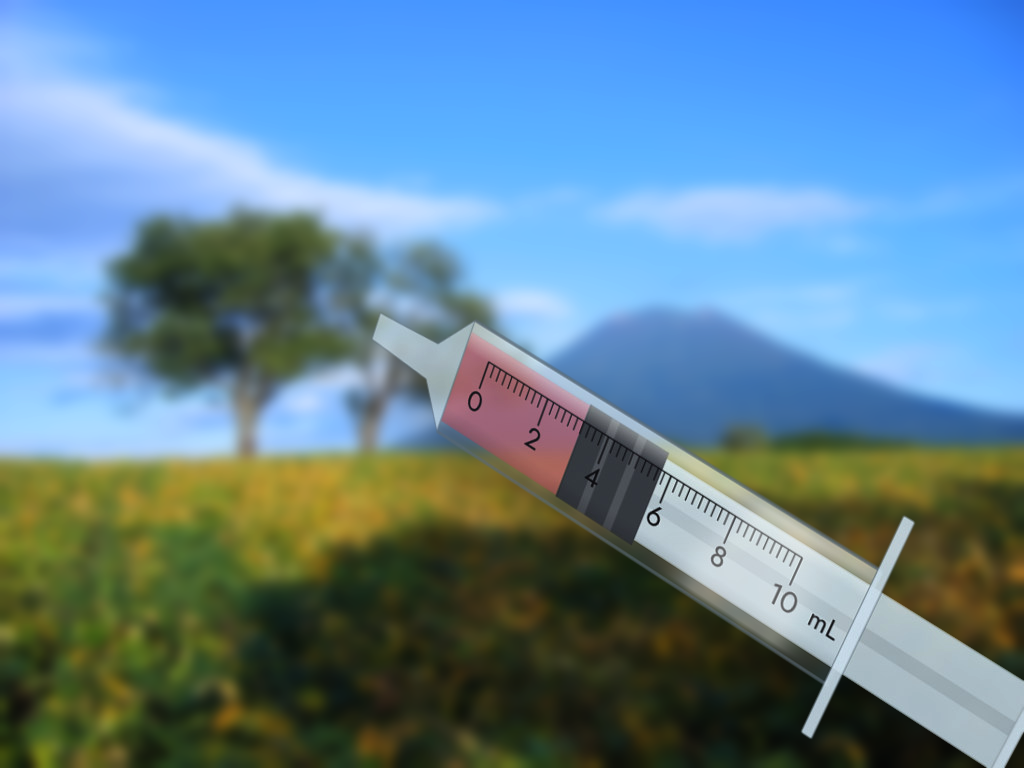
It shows 3.2 (mL)
